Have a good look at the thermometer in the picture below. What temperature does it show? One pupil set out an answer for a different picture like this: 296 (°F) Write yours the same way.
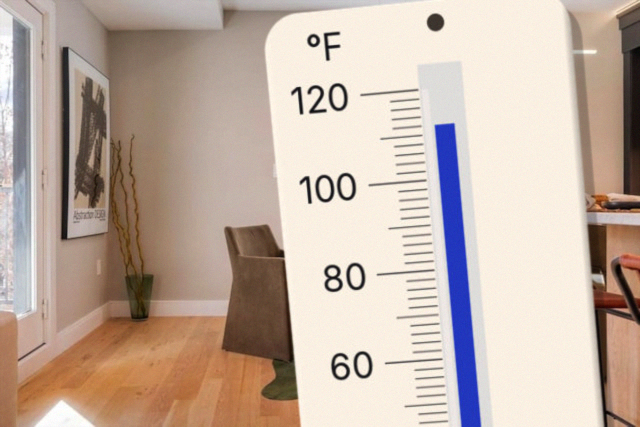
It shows 112 (°F)
